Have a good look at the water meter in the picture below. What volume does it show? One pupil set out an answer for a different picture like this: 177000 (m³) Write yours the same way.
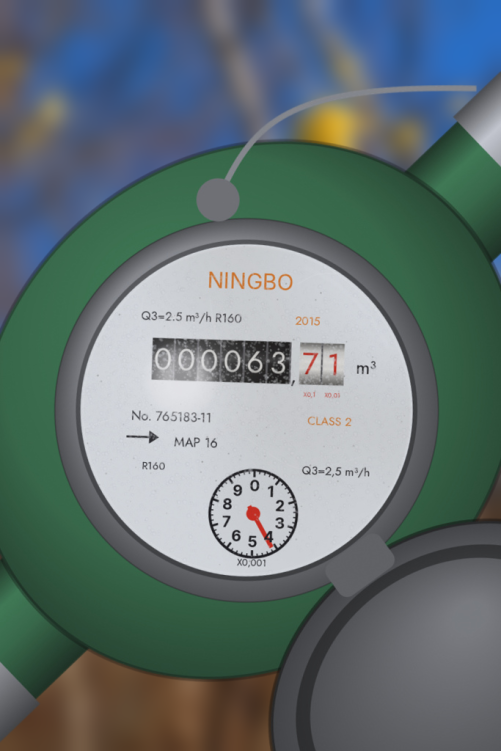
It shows 63.714 (m³)
